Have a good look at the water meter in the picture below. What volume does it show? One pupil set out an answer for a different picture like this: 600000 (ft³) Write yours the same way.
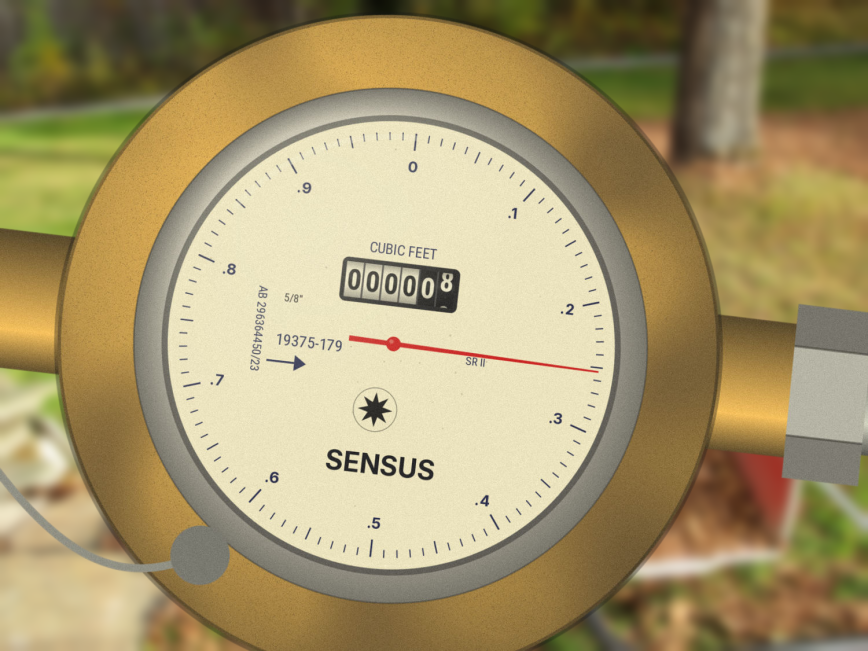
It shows 8.25 (ft³)
